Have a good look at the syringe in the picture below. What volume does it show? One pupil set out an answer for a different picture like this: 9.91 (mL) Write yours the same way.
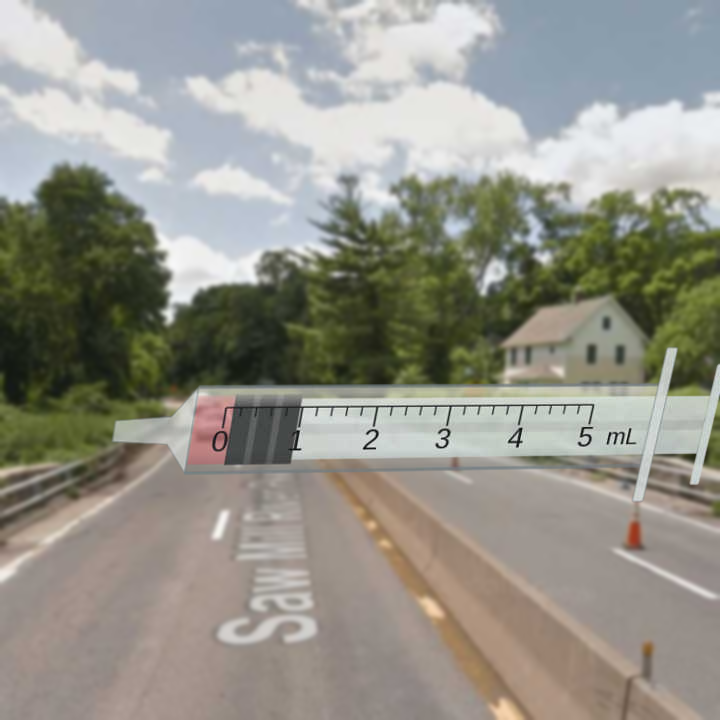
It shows 0.1 (mL)
